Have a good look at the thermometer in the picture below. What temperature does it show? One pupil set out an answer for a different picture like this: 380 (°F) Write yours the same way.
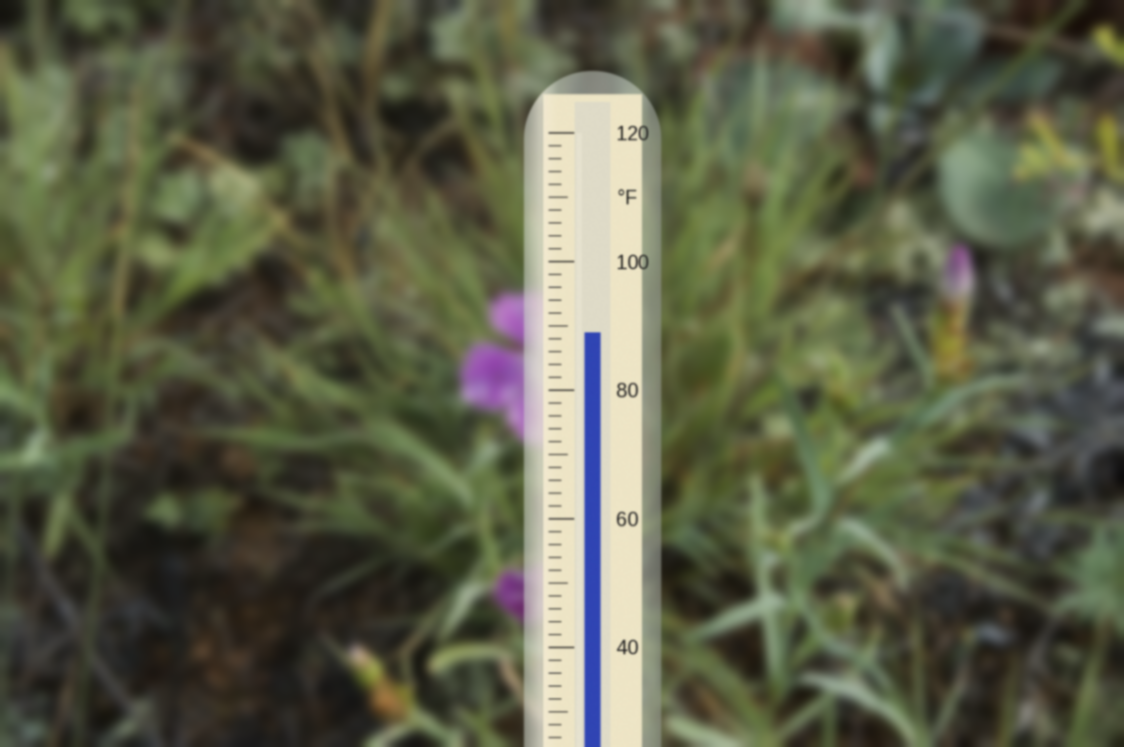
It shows 89 (°F)
